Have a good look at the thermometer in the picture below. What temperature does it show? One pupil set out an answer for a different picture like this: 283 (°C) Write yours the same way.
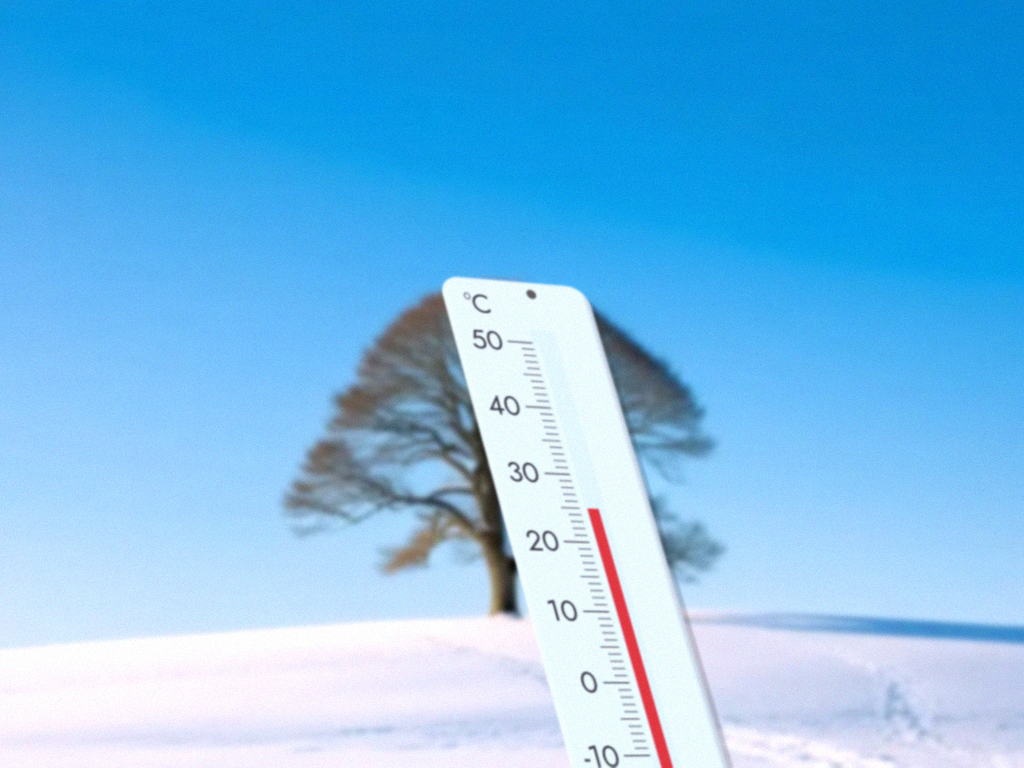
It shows 25 (°C)
